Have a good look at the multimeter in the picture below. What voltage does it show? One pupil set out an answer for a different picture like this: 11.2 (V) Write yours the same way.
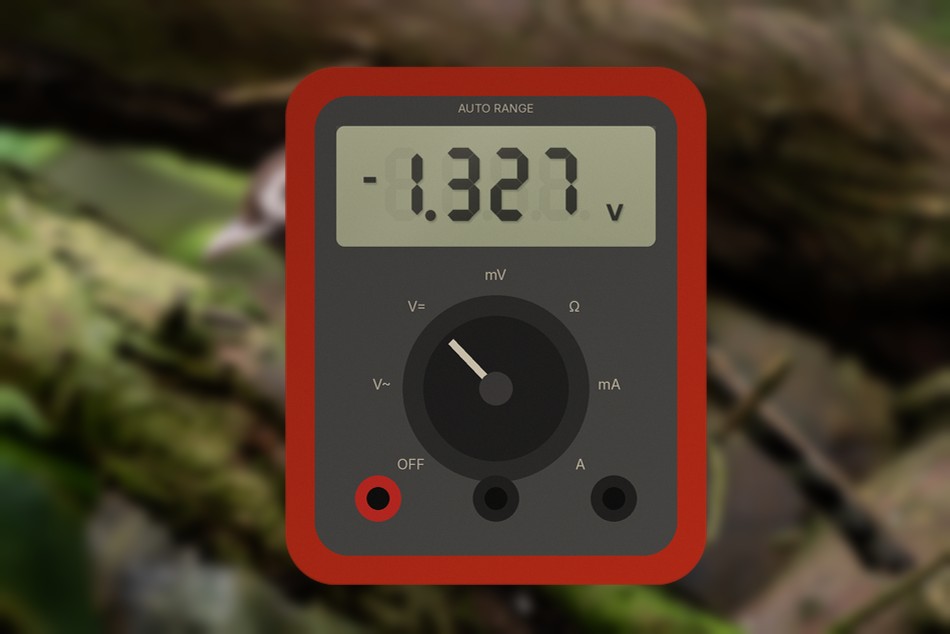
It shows -1.327 (V)
